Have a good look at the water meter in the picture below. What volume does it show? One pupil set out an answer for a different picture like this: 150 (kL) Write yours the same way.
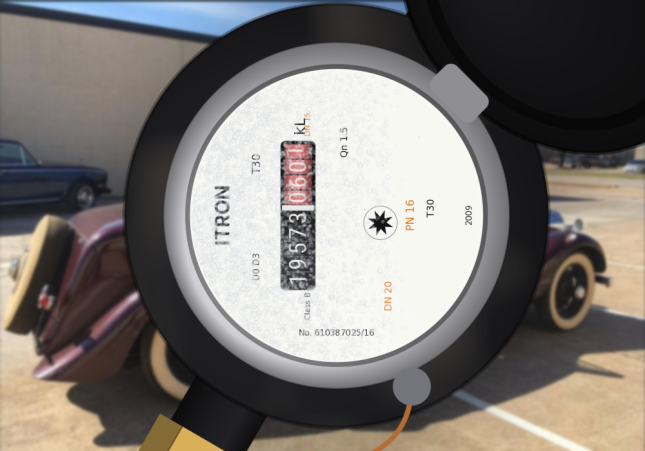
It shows 19573.0601 (kL)
